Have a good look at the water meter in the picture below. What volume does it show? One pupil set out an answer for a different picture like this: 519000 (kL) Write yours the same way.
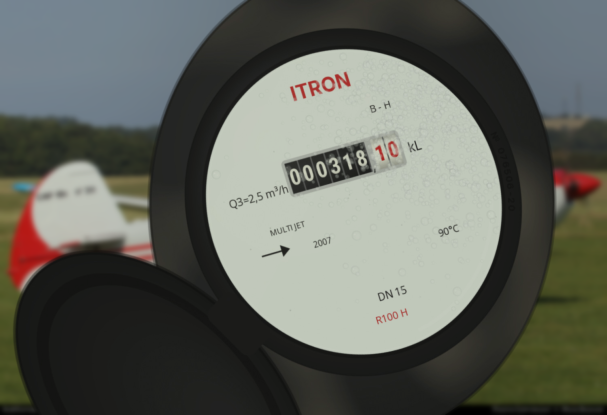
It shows 318.10 (kL)
